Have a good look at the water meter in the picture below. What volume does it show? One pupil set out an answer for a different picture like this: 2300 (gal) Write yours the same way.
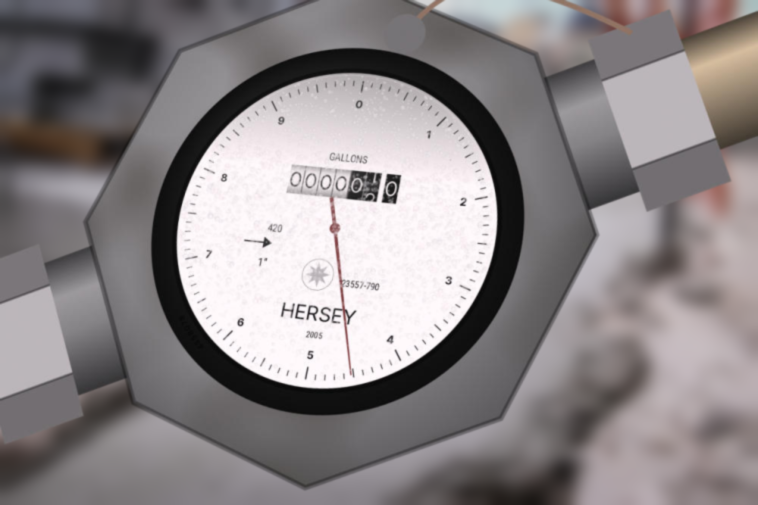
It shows 14.5 (gal)
